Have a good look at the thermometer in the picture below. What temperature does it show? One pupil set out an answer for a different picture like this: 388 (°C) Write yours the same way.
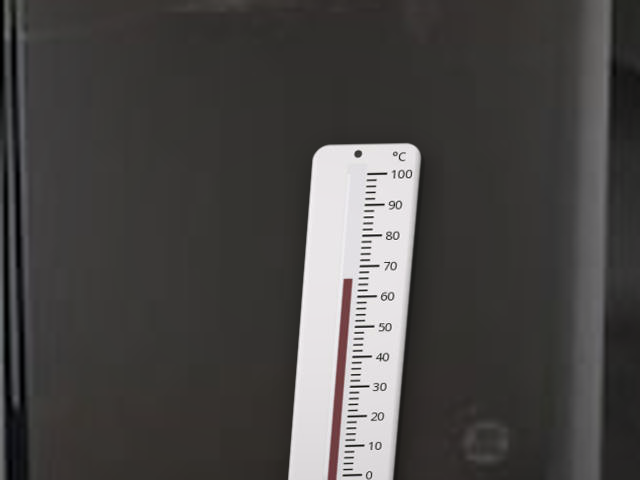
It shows 66 (°C)
